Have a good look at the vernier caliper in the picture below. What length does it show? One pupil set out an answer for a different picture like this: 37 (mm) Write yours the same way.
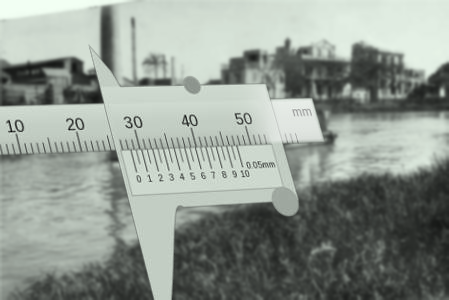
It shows 28.4 (mm)
